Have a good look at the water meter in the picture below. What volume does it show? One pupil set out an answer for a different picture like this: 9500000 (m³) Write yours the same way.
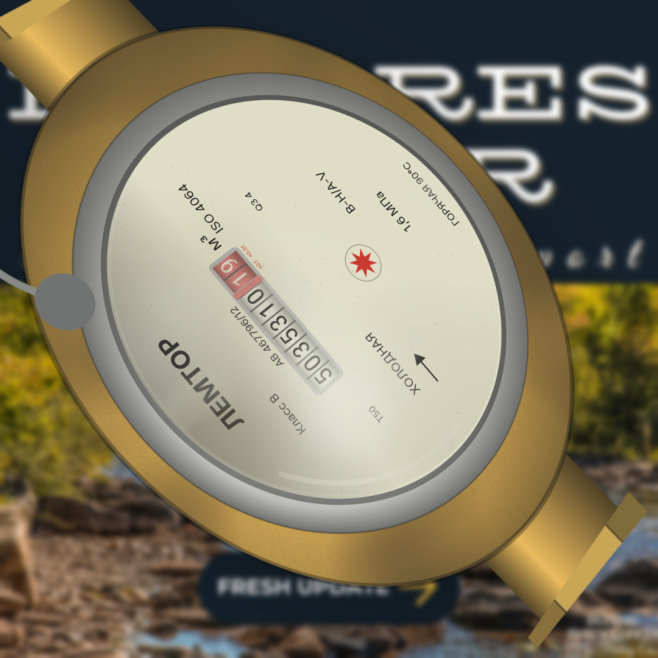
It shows 5035310.19 (m³)
